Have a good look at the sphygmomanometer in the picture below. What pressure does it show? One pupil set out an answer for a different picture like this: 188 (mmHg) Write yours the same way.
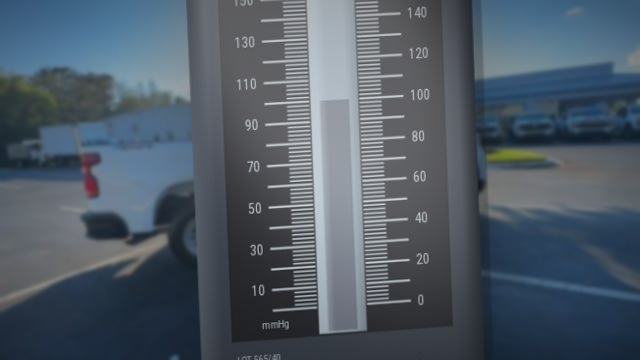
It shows 100 (mmHg)
